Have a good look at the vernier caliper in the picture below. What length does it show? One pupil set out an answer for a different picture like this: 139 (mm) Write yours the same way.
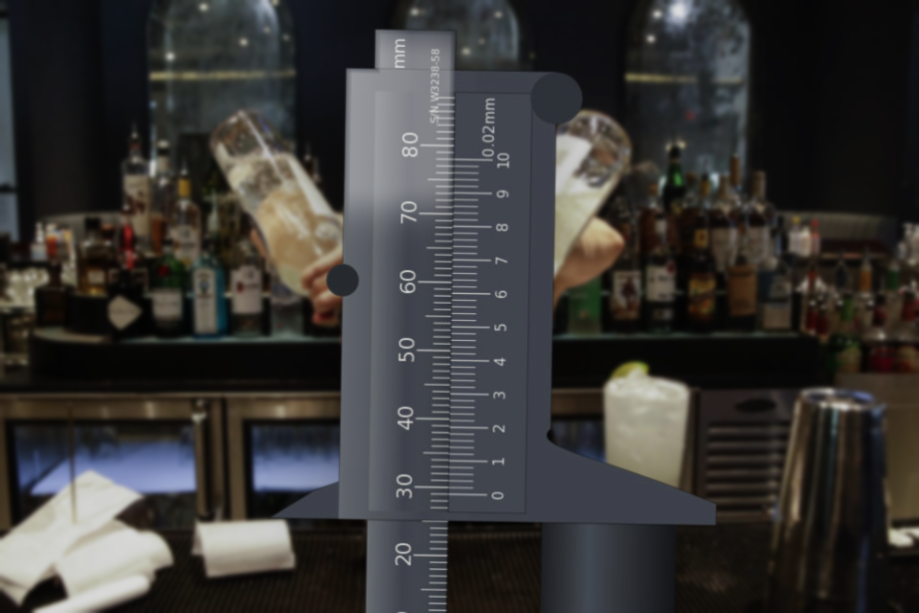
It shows 29.0 (mm)
